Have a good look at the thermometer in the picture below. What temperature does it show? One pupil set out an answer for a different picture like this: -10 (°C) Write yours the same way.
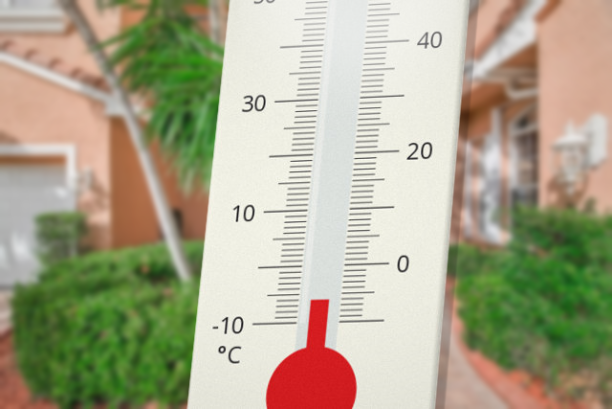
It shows -6 (°C)
